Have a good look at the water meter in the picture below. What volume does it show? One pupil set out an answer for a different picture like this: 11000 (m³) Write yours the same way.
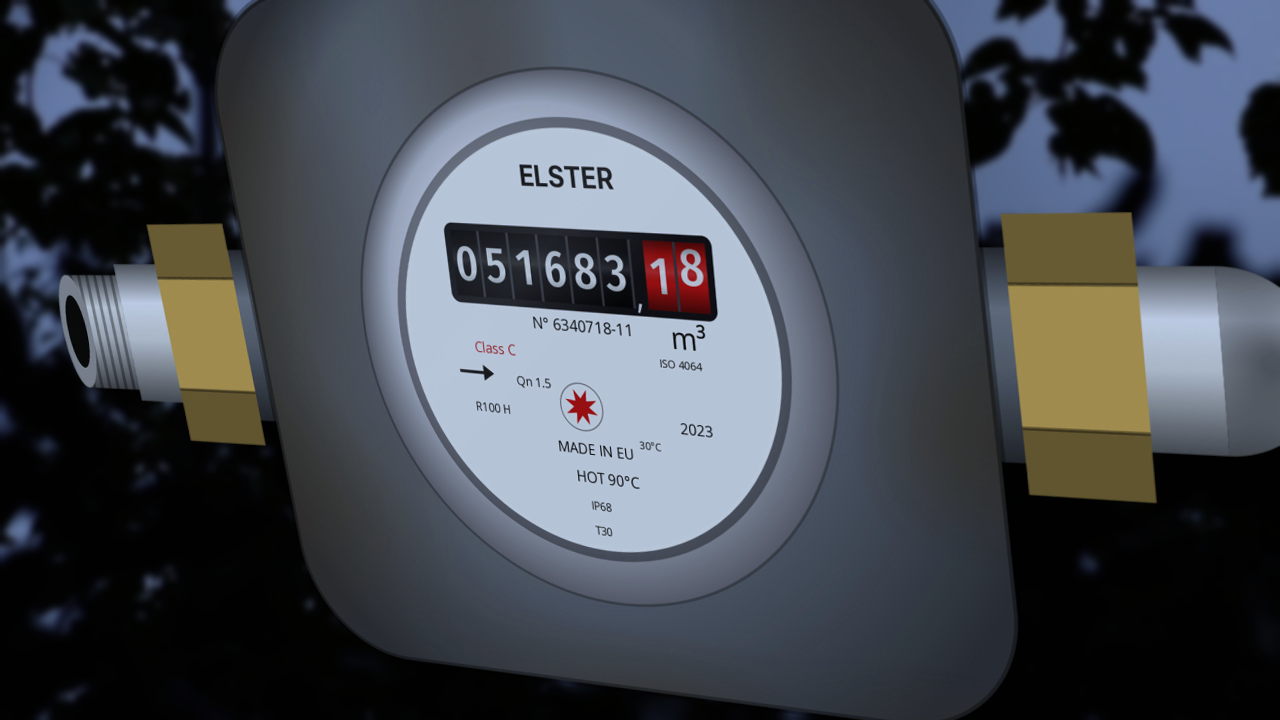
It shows 51683.18 (m³)
